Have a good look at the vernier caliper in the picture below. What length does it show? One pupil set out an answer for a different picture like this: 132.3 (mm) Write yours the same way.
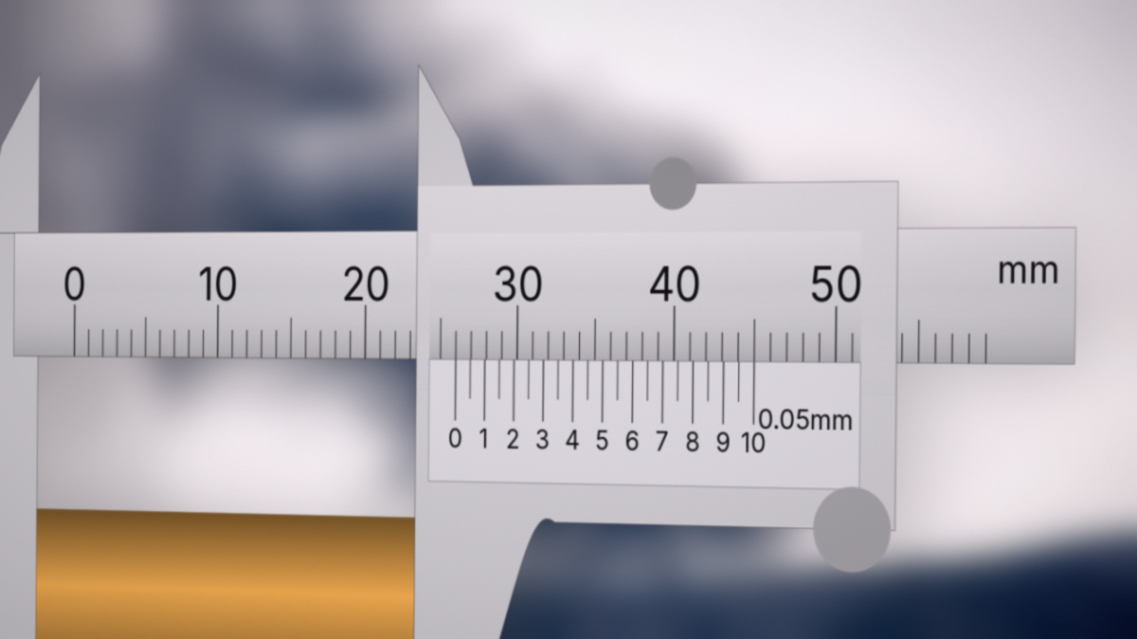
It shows 26.0 (mm)
